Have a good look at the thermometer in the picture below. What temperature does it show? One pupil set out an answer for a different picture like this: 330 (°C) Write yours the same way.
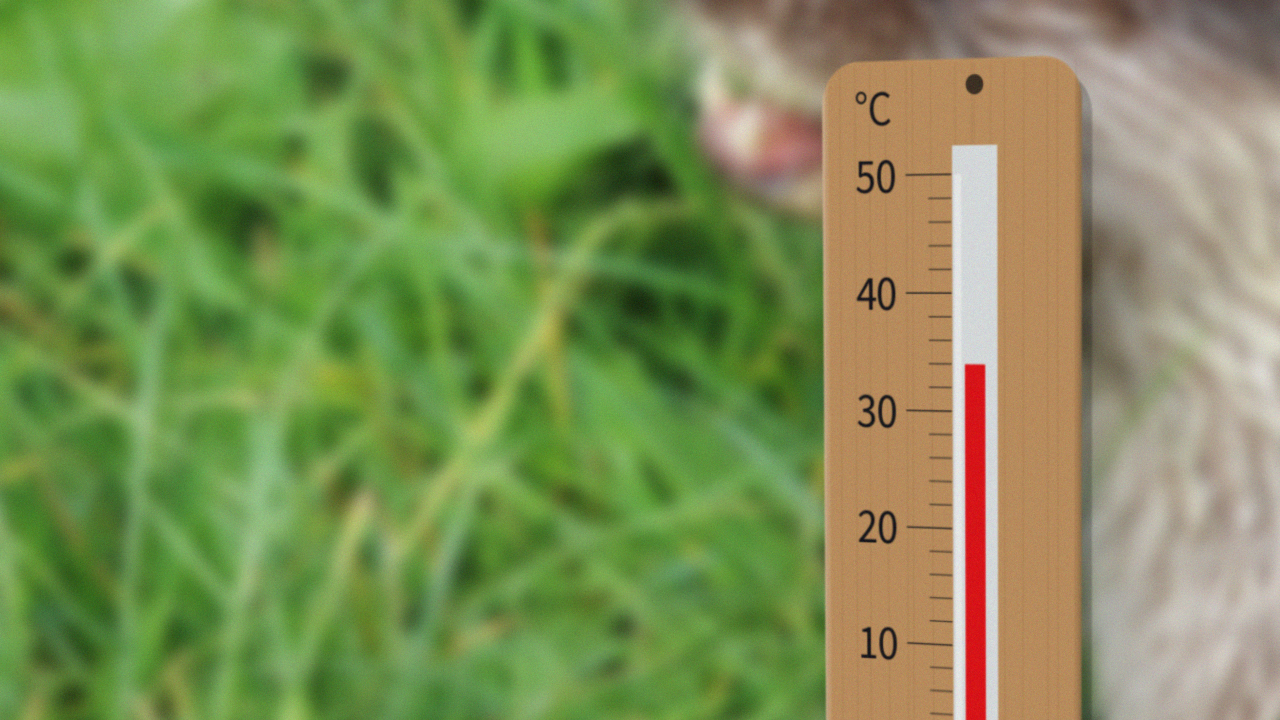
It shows 34 (°C)
